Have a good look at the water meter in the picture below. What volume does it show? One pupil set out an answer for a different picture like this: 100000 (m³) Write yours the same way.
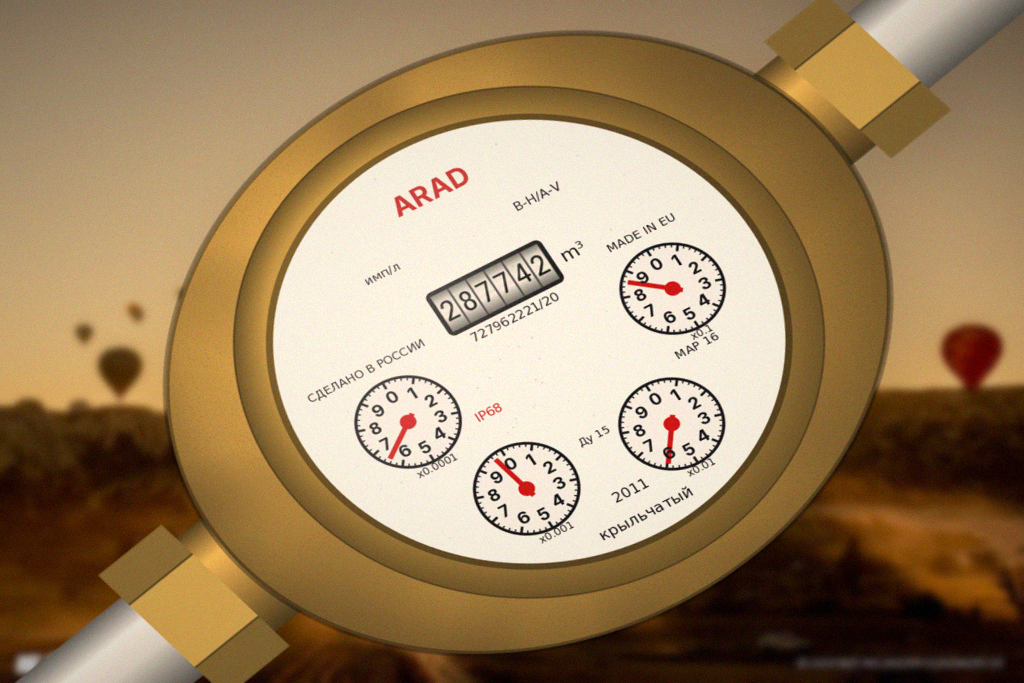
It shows 287742.8596 (m³)
